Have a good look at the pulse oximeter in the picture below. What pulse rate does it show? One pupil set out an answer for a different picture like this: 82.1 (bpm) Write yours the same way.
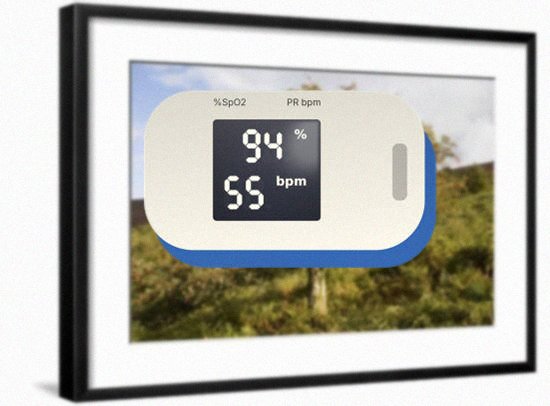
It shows 55 (bpm)
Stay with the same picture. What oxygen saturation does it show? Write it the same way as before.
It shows 94 (%)
